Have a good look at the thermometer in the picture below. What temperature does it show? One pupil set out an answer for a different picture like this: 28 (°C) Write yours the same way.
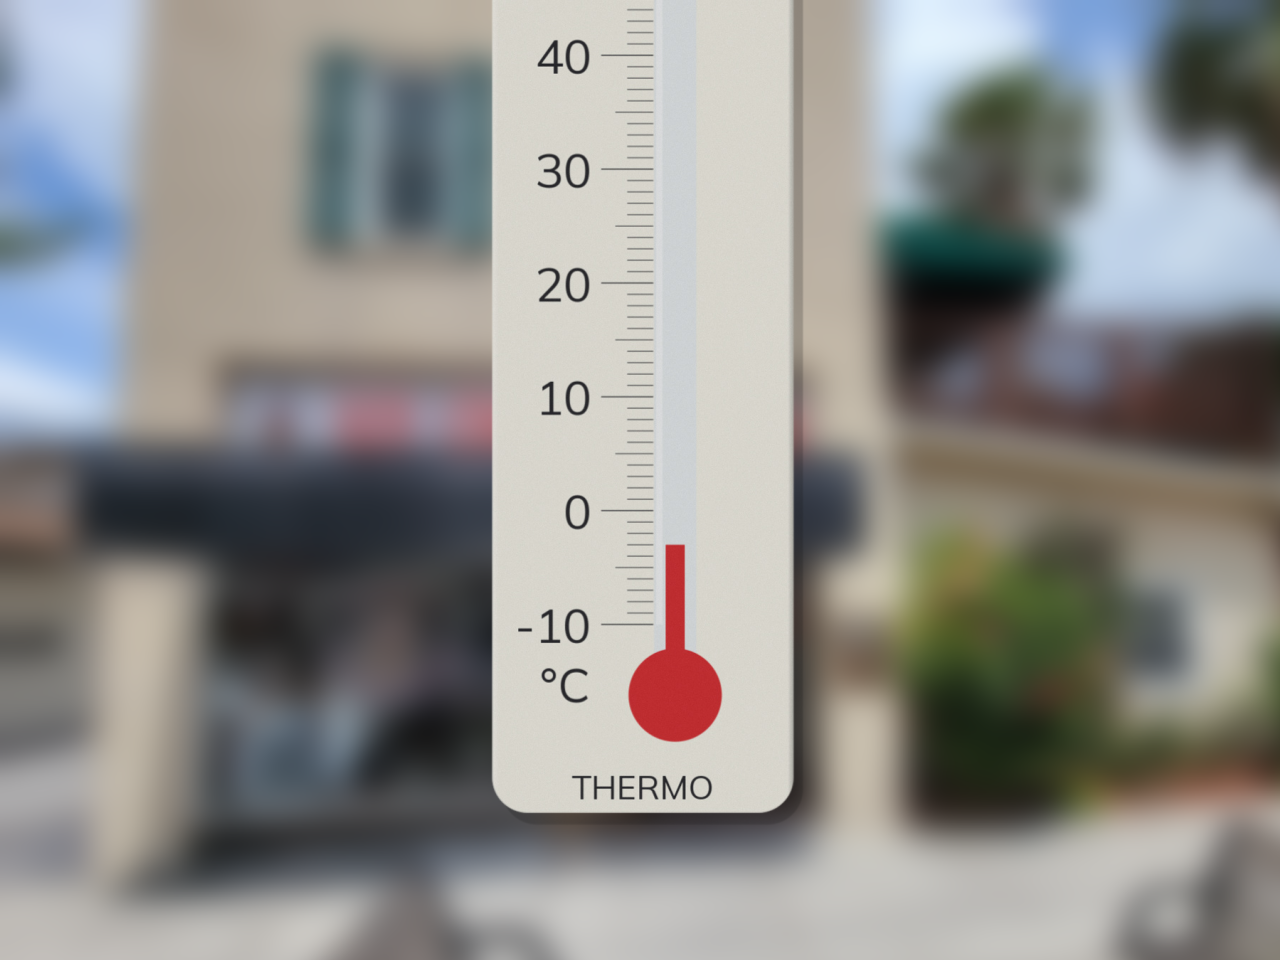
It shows -3 (°C)
